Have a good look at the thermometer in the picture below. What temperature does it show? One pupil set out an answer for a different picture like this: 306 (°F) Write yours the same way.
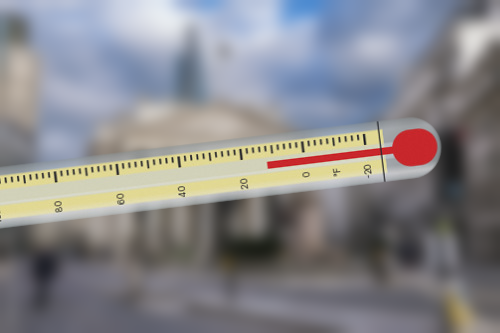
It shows 12 (°F)
